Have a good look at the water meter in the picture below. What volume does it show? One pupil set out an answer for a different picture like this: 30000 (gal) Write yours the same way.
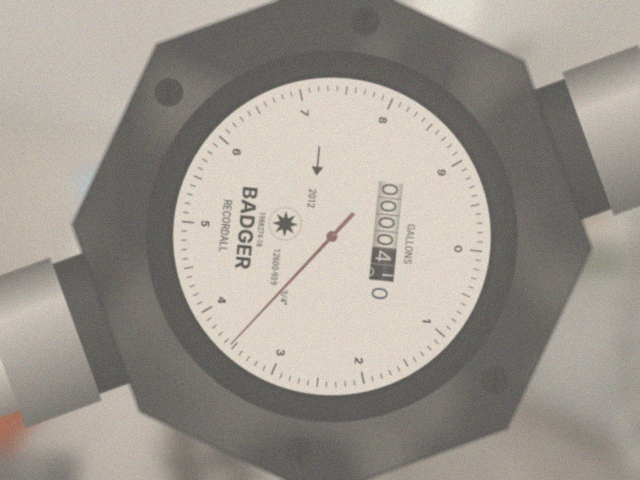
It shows 413.5 (gal)
